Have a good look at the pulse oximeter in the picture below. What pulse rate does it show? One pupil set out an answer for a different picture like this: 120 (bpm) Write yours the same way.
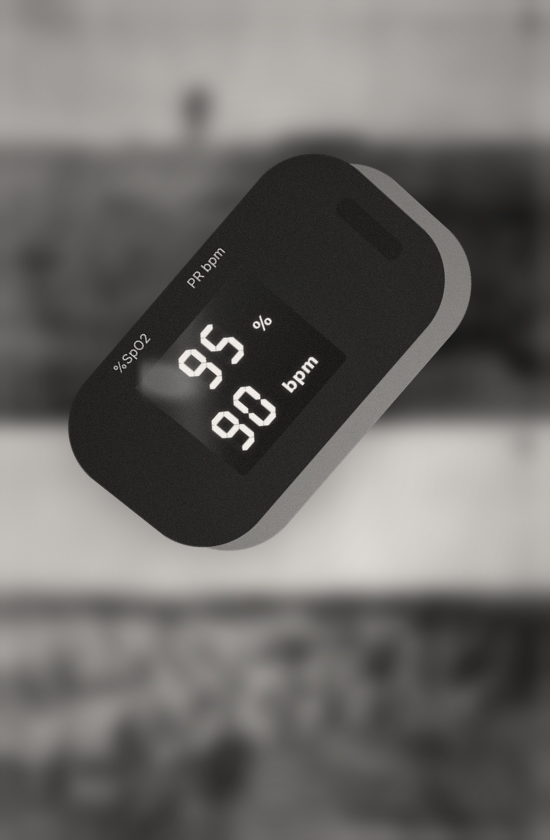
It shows 90 (bpm)
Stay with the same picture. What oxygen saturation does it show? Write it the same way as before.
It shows 95 (%)
